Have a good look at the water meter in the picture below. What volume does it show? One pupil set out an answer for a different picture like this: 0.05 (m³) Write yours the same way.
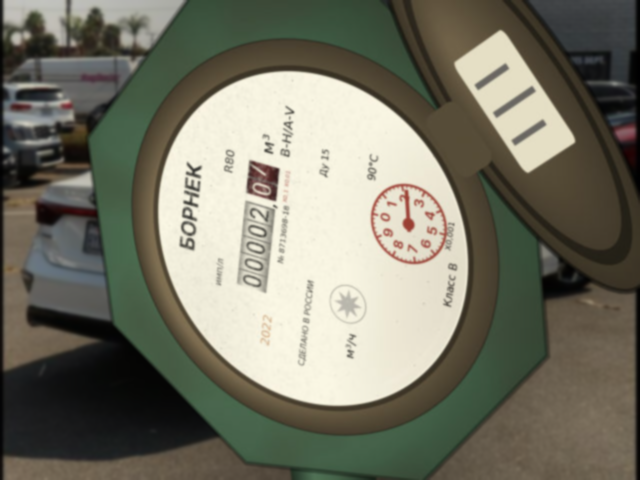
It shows 2.072 (m³)
